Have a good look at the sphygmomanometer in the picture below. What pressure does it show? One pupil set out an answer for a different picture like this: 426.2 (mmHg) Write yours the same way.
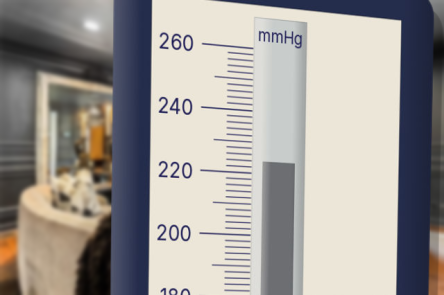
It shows 224 (mmHg)
